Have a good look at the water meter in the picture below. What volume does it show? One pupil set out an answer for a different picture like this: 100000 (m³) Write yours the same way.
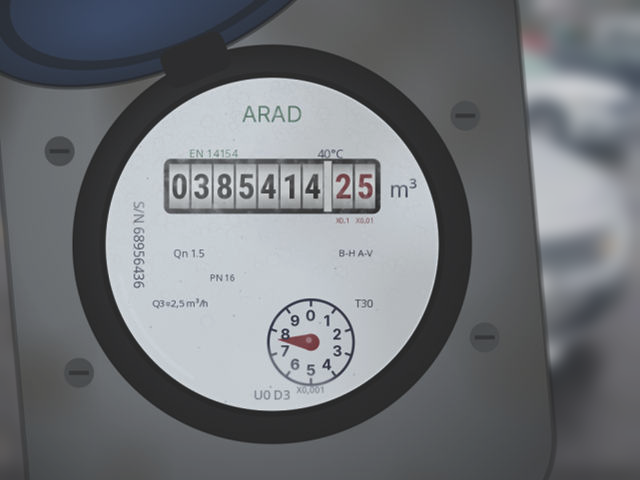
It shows 385414.257 (m³)
